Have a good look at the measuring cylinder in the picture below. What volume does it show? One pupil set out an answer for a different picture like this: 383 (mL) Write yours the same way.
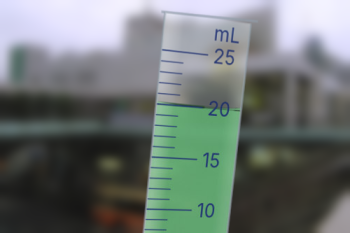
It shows 20 (mL)
